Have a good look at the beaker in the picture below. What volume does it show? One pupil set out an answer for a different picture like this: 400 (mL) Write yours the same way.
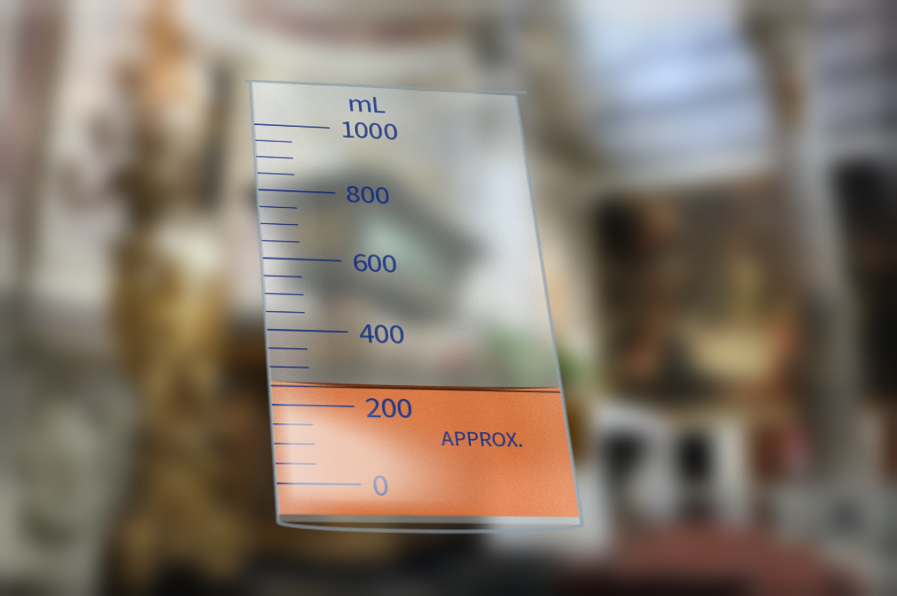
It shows 250 (mL)
